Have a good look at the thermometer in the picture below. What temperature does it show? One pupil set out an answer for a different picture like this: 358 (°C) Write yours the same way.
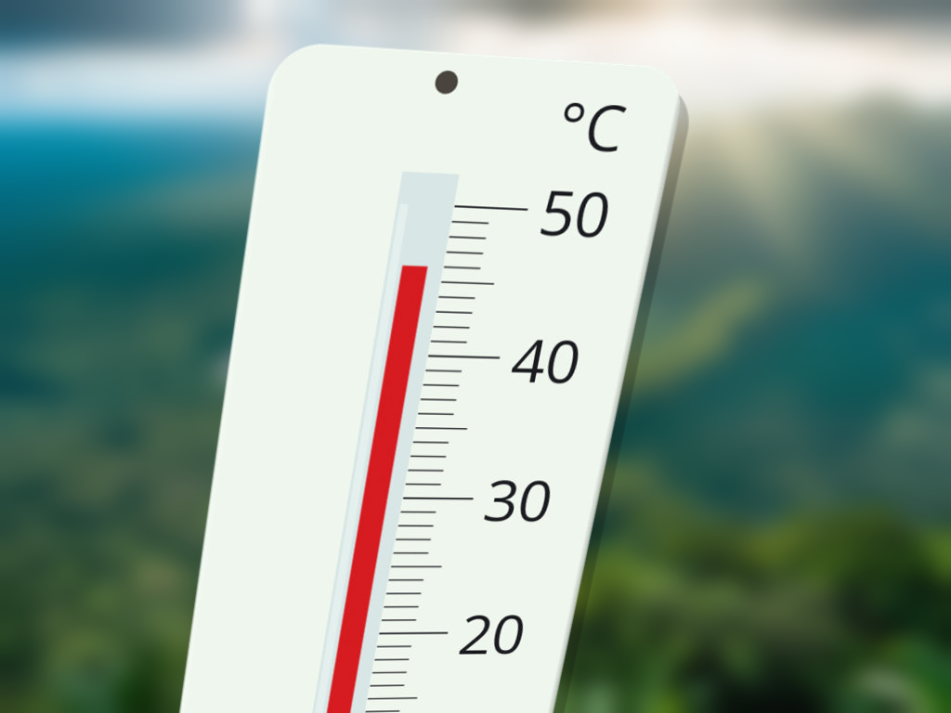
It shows 46 (°C)
